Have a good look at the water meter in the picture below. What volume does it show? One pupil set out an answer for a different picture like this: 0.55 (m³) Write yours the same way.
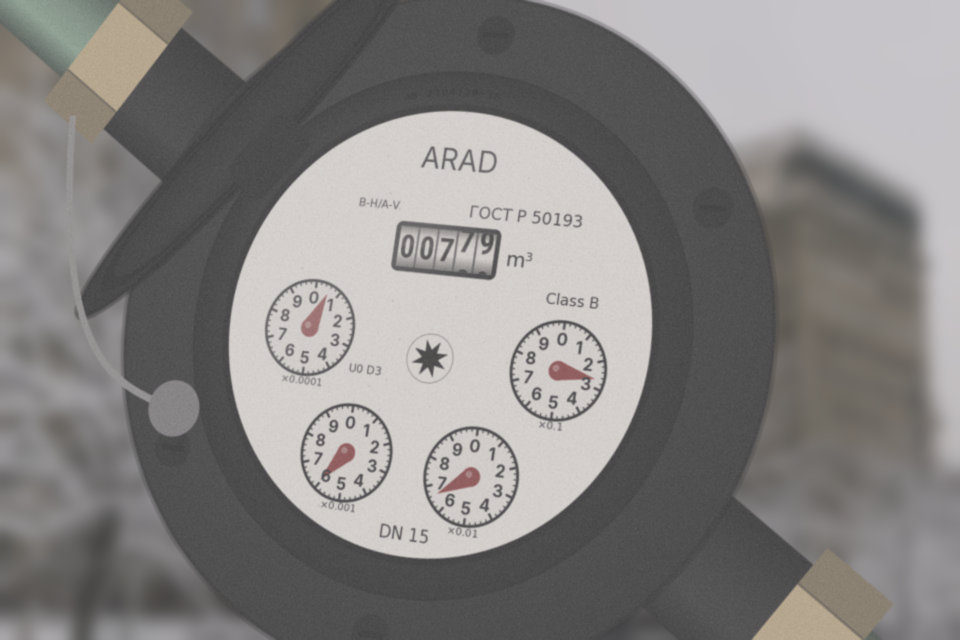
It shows 779.2660 (m³)
